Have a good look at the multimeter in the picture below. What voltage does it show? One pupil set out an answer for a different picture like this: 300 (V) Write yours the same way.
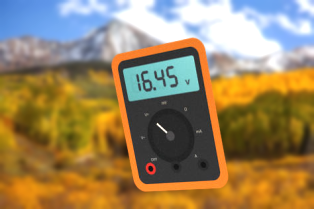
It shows 16.45 (V)
